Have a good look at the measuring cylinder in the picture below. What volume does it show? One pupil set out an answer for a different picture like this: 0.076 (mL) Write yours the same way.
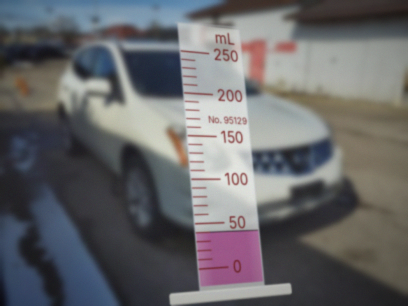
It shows 40 (mL)
